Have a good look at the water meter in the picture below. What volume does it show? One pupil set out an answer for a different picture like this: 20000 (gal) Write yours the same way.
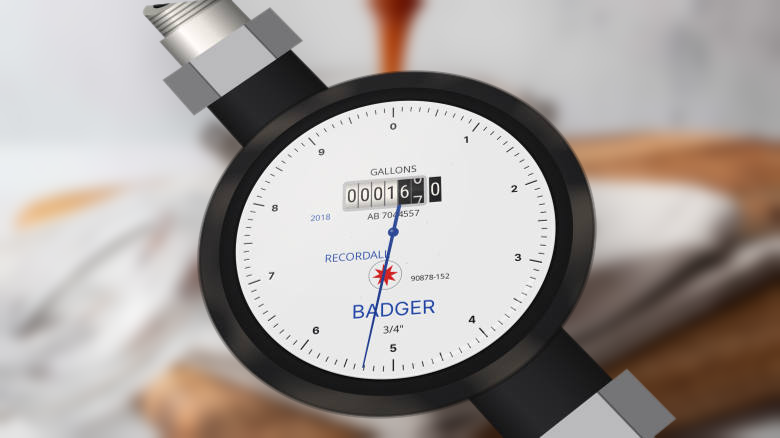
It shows 1665.3 (gal)
